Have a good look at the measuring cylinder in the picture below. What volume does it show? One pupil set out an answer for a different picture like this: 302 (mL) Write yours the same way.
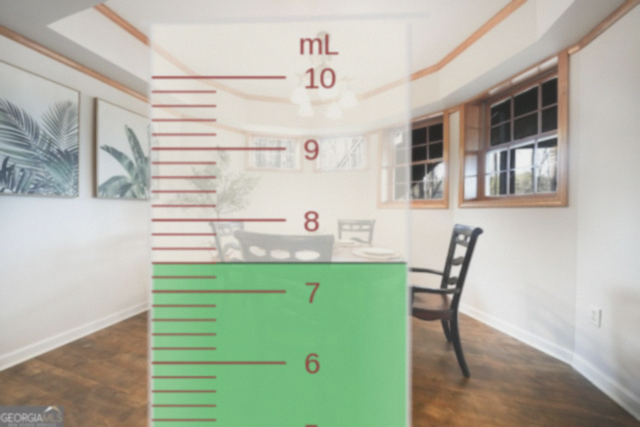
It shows 7.4 (mL)
